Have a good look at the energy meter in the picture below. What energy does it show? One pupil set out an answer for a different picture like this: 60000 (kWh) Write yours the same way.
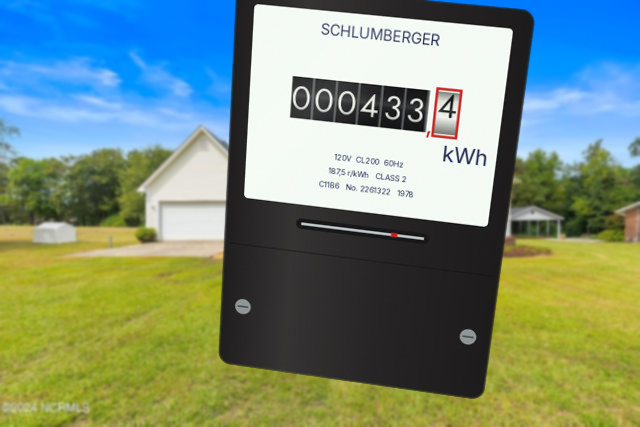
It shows 433.4 (kWh)
